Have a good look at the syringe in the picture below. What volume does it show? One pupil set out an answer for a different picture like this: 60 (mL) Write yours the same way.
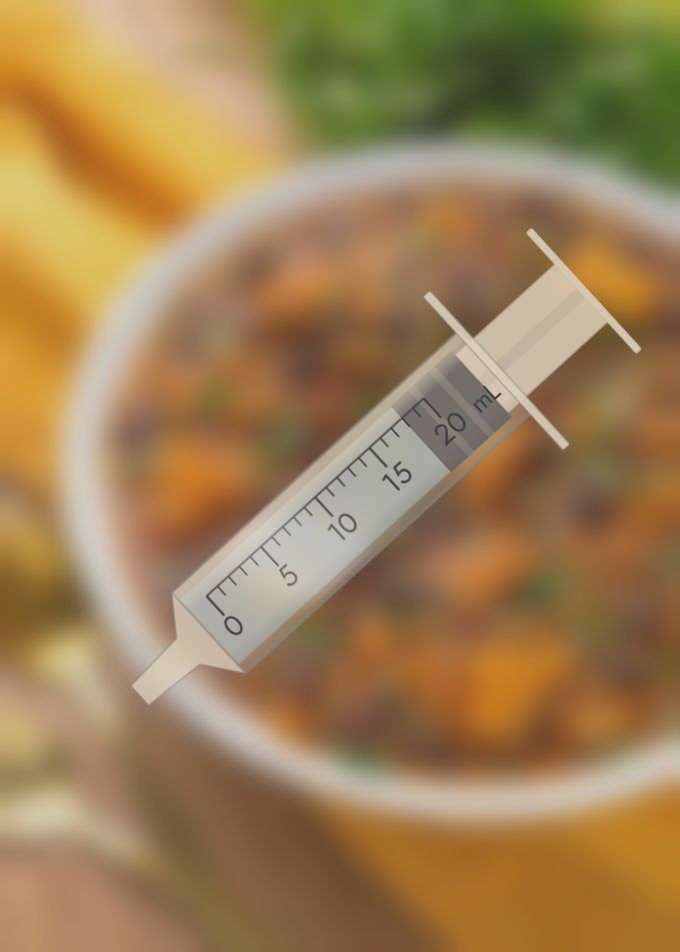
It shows 18 (mL)
